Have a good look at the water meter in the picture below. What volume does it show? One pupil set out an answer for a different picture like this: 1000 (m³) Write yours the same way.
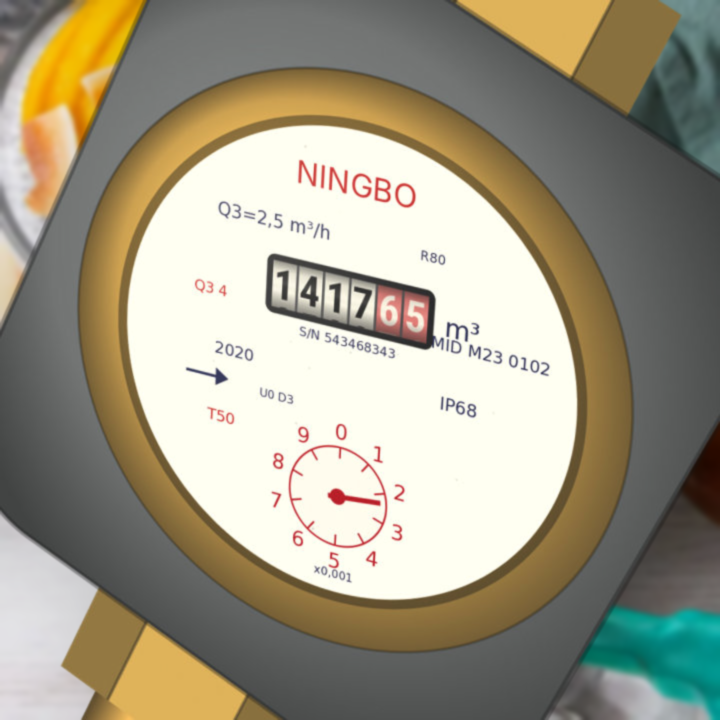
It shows 1417.652 (m³)
